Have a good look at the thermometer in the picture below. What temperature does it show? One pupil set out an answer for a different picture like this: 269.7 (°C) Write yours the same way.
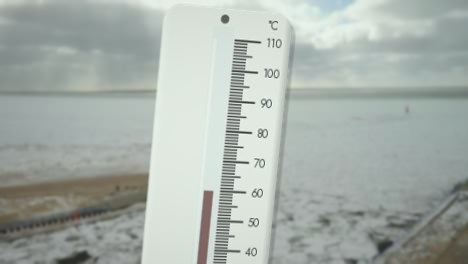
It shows 60 (°C)
